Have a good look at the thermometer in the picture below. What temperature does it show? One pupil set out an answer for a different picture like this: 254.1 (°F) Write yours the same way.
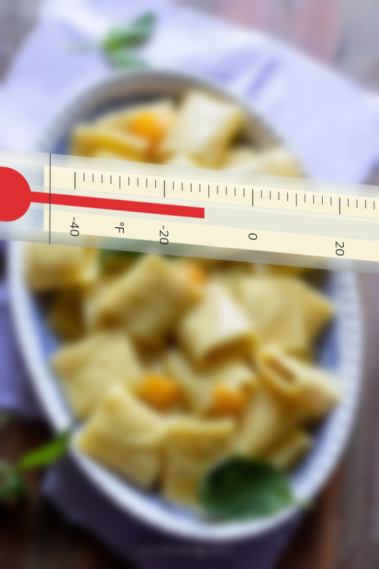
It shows -11 (°F)
